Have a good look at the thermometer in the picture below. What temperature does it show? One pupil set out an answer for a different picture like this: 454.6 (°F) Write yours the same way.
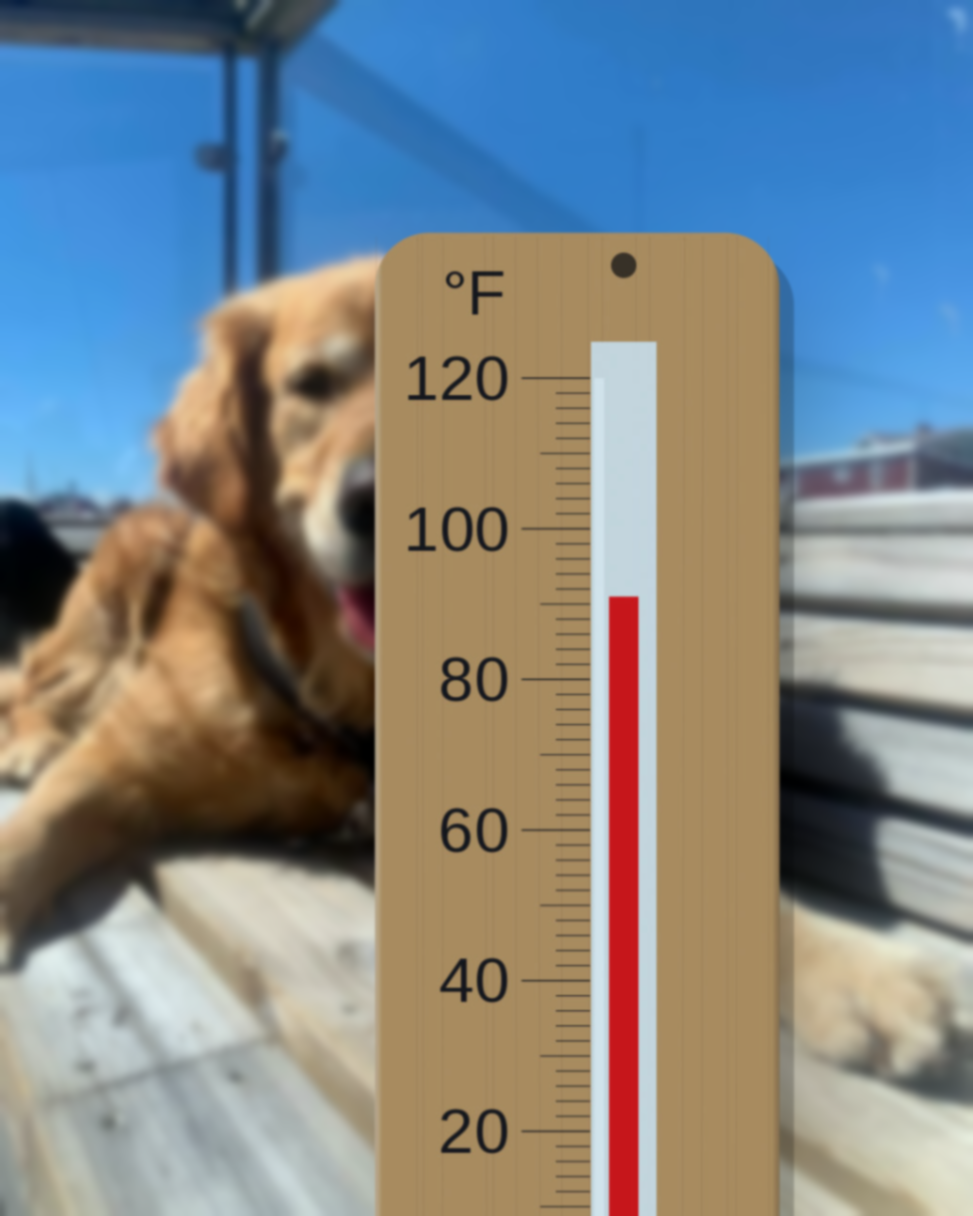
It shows 91 (°F)
